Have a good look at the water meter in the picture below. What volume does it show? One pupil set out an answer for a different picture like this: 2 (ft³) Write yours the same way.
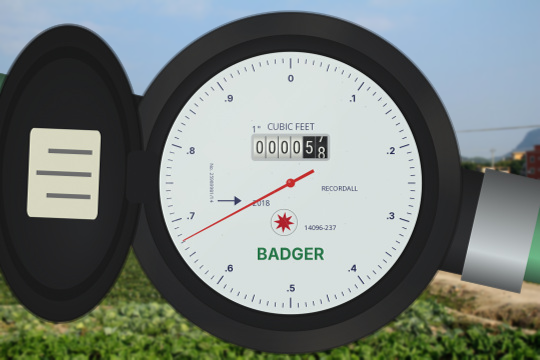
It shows 57.67 (ft³)
